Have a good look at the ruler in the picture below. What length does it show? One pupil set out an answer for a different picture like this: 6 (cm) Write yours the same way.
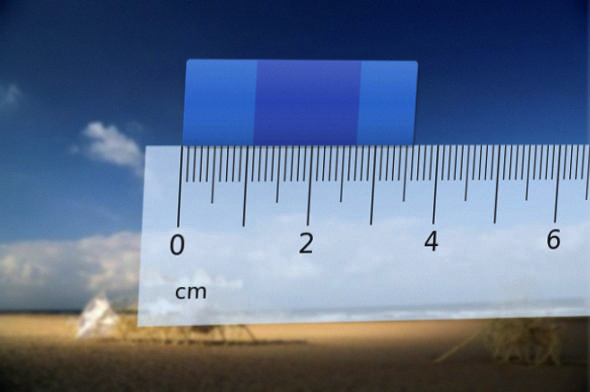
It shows 3.6 (cm)
